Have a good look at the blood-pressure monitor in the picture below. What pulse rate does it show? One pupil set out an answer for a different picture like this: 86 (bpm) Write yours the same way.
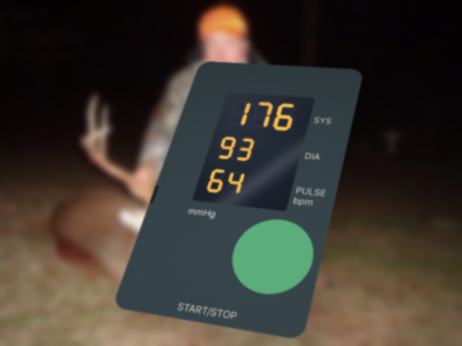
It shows 64 (bpm)
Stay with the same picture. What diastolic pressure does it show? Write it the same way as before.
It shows 93 (mmHg)
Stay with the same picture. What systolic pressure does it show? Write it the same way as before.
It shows 176 (mmHg)
